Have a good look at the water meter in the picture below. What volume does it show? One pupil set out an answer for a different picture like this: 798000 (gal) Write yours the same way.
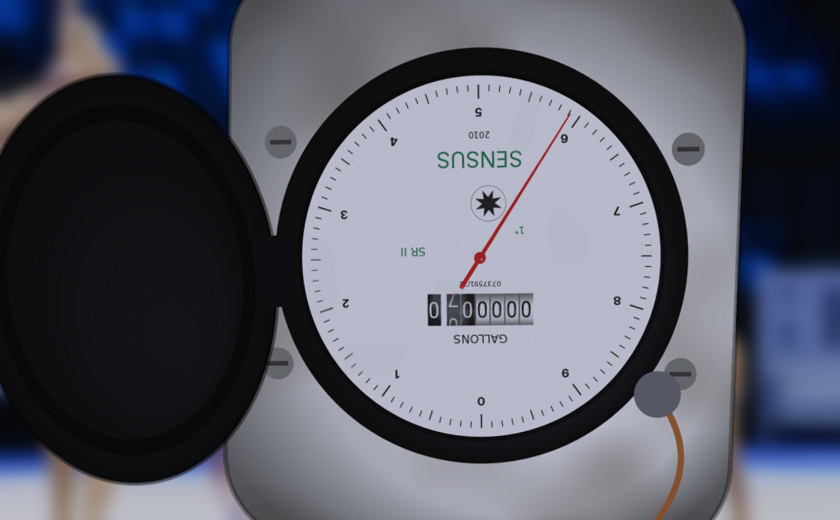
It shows 65.9 (gal)
